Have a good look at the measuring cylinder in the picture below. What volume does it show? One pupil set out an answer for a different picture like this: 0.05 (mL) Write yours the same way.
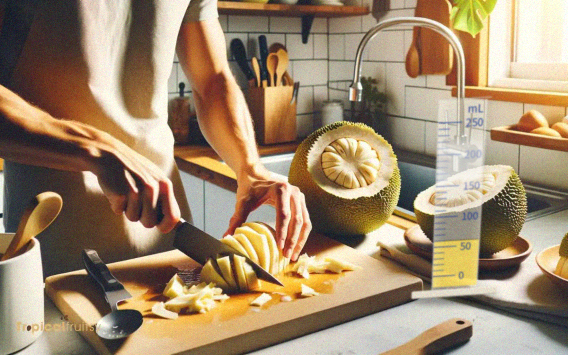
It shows 60 (mL)
